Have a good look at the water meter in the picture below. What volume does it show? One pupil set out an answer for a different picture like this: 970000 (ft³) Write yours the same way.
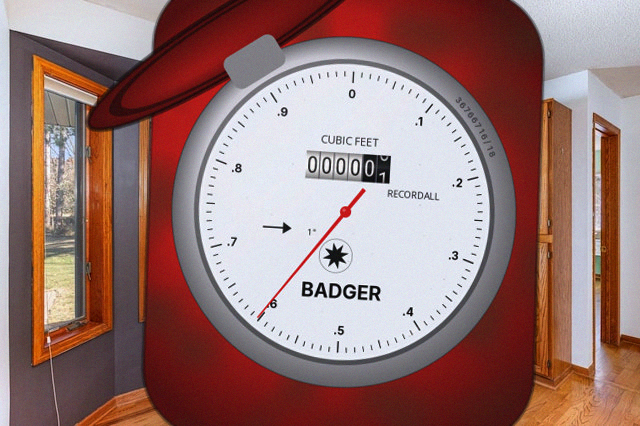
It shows 0.60 (ft³)
